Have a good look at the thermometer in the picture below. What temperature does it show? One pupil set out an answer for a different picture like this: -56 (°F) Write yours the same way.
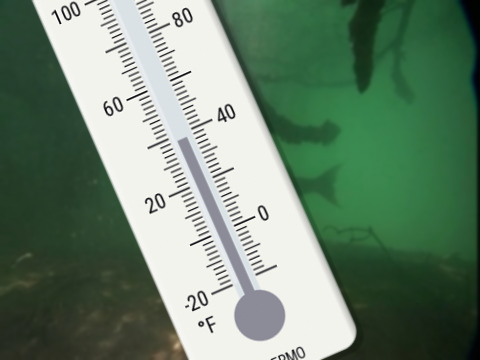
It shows 38 (°F)
